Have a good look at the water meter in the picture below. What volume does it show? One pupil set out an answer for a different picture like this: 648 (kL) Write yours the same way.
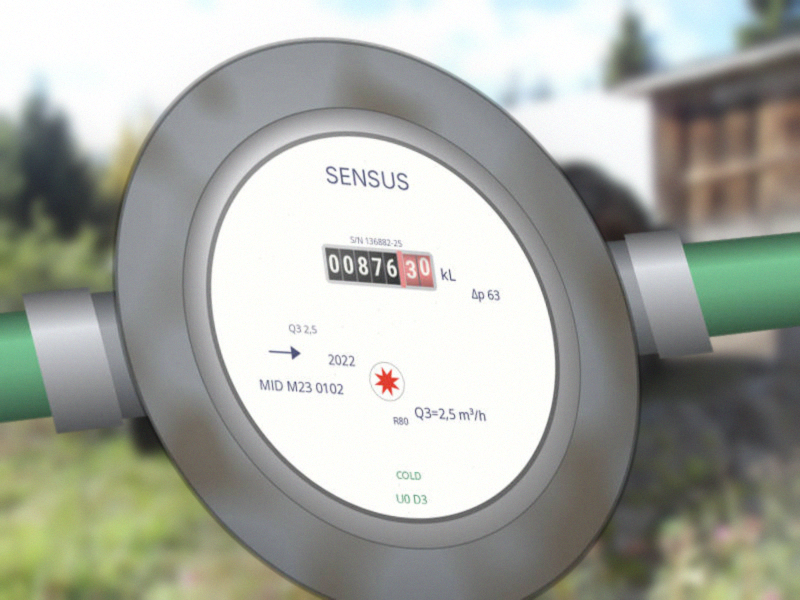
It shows 876.30 (kL)
